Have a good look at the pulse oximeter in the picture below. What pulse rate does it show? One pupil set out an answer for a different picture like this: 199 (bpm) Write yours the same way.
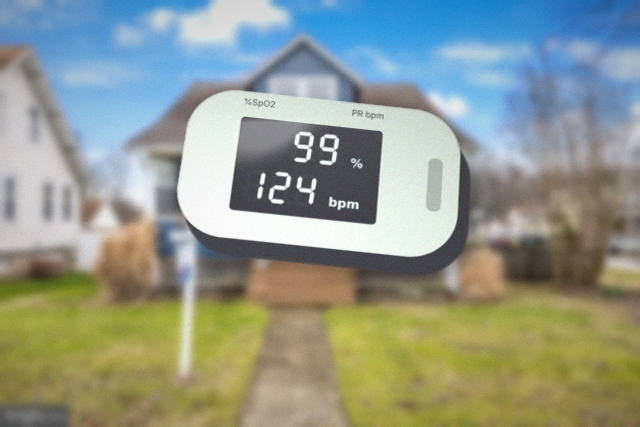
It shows 124 (bpm)
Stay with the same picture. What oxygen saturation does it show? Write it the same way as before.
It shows 99 (%)
